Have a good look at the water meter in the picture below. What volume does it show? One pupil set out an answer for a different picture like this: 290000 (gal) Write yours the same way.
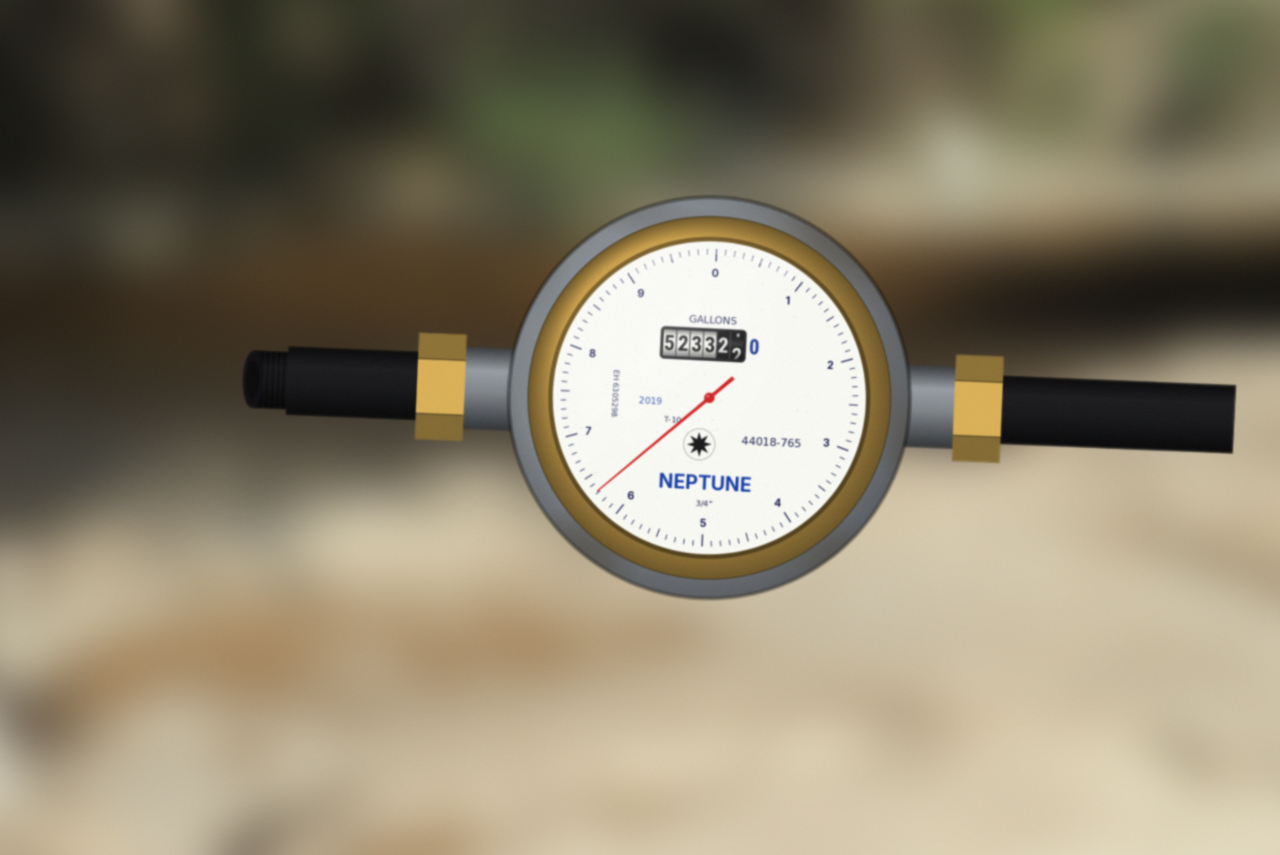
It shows 5233216.3 (gal)
